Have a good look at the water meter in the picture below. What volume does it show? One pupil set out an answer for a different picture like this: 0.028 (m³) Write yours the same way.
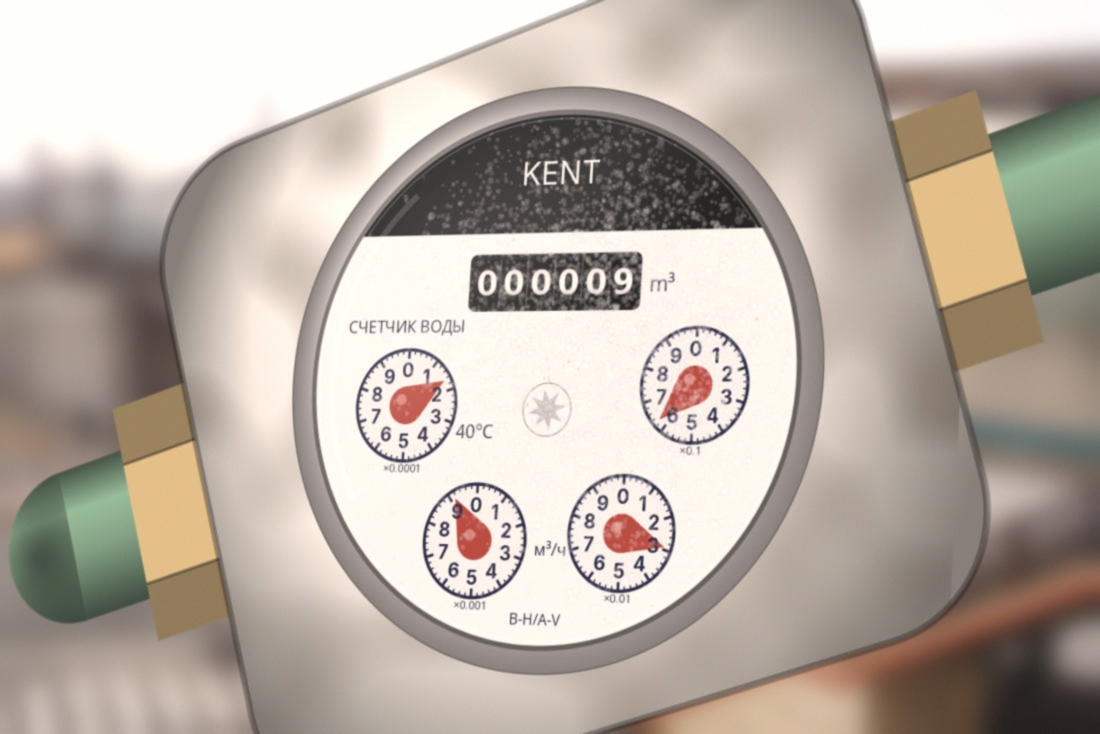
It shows 9.6291 (m³)
